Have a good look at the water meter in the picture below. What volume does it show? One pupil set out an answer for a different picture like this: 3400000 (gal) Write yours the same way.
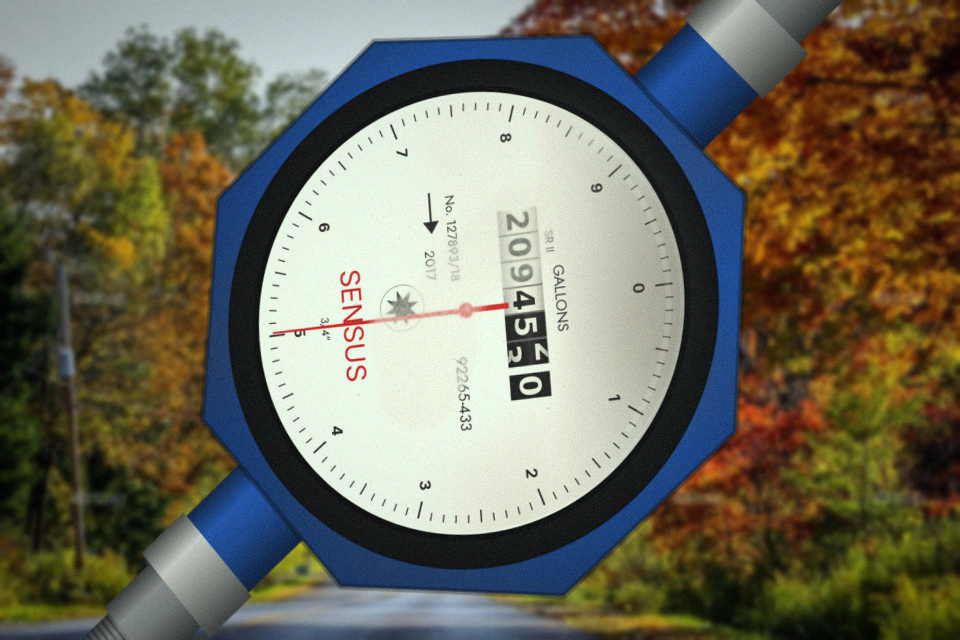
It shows 2094525.0 (gal)
